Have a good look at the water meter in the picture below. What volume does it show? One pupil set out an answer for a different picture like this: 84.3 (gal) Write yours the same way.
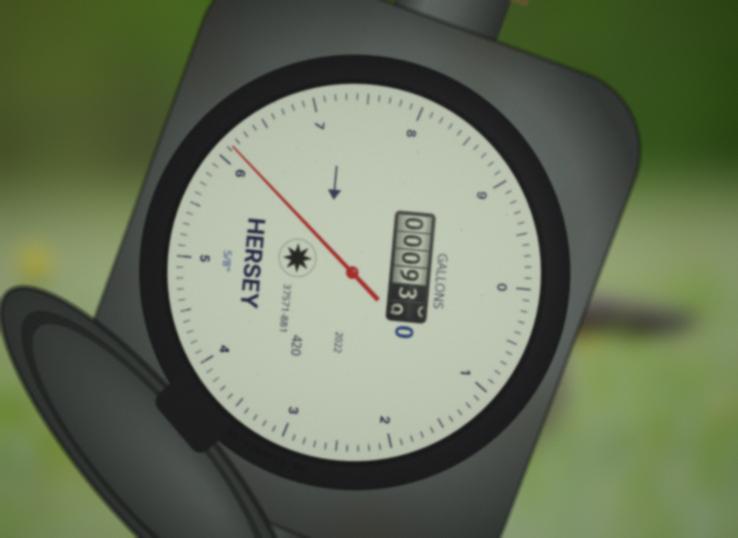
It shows 9386.1 (gal)
